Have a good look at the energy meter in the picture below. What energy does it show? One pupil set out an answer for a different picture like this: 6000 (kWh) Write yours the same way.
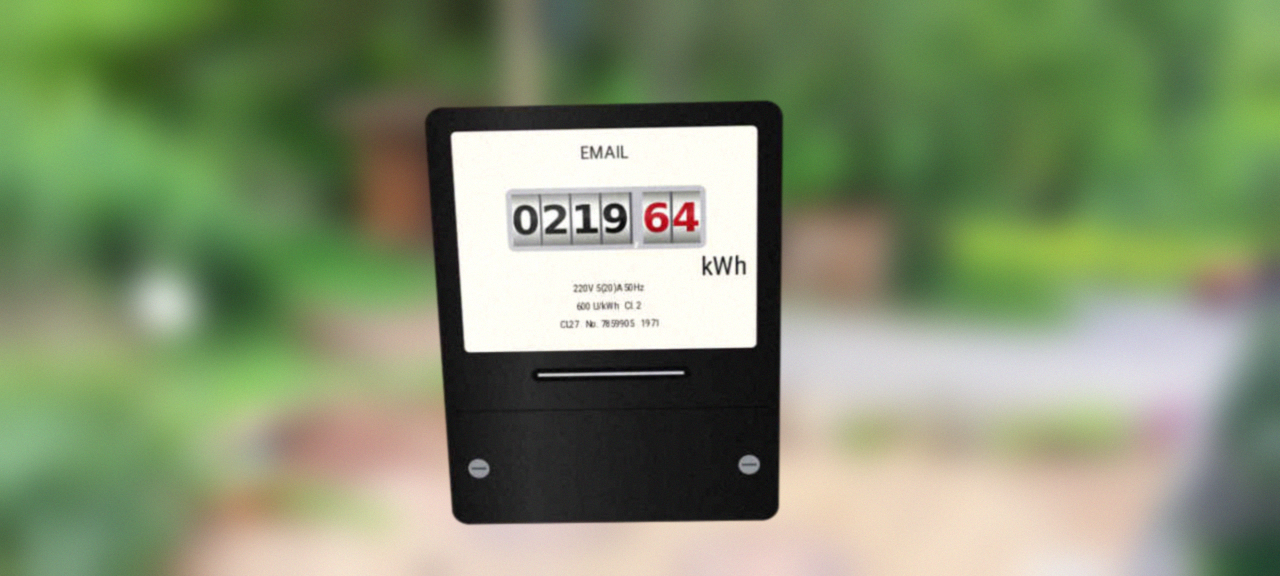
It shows 219.64 (kWh)
